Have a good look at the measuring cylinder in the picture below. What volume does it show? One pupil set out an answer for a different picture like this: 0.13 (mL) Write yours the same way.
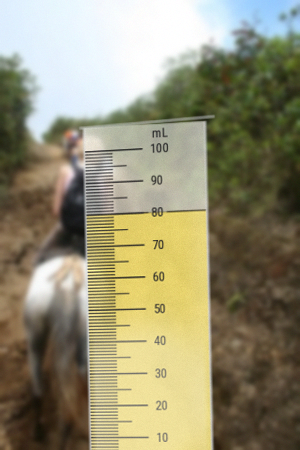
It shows 80 (mL)
